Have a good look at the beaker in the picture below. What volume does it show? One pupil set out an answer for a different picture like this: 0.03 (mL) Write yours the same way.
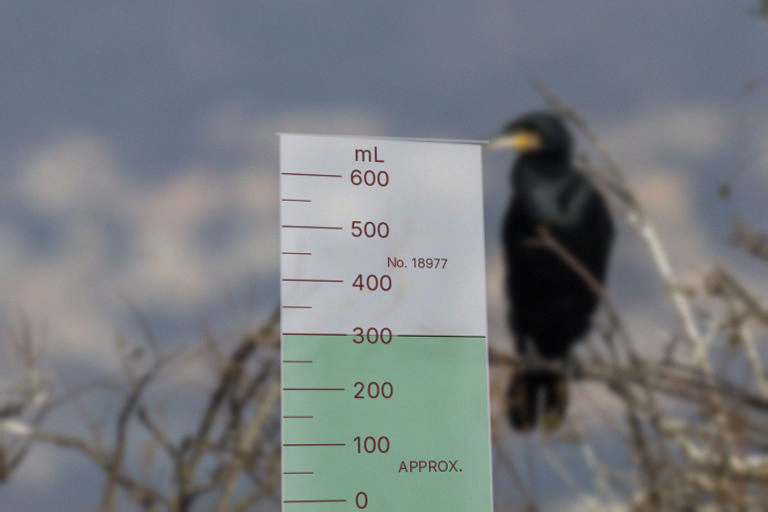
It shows 300 (mL)
